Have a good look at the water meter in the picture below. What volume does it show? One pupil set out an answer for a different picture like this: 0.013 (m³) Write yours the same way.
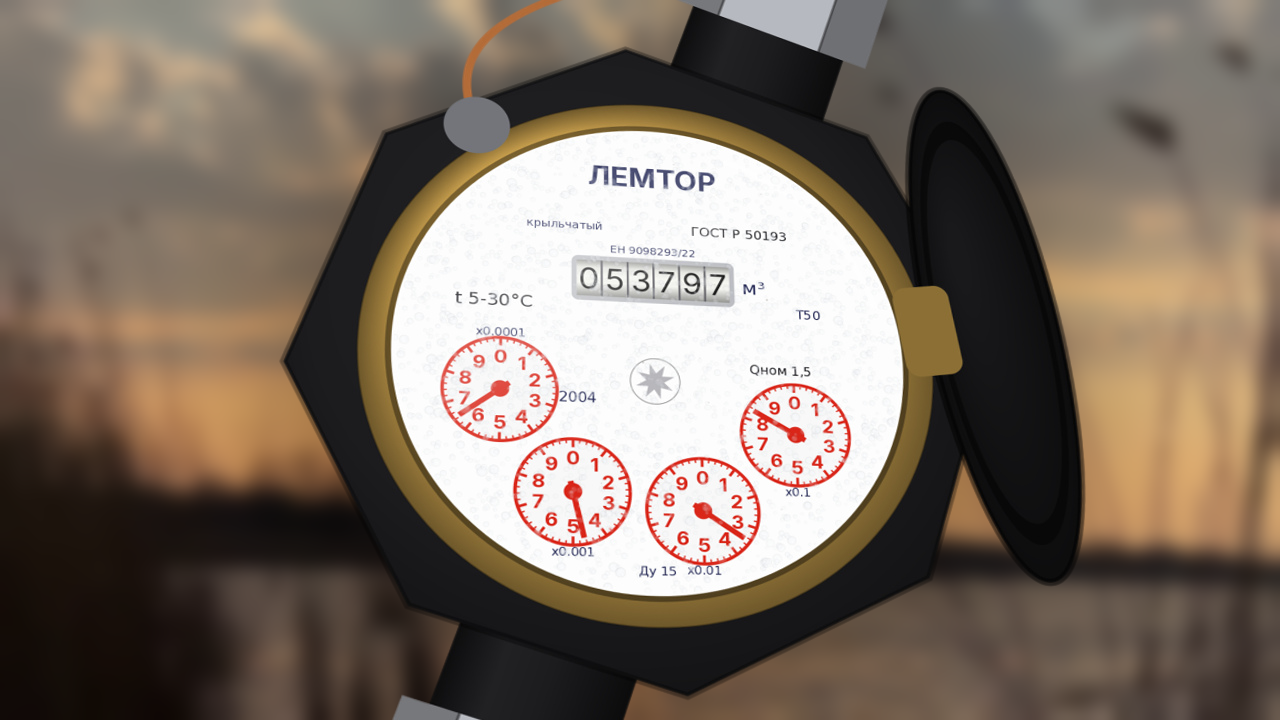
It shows 53797.8346 (m³)
